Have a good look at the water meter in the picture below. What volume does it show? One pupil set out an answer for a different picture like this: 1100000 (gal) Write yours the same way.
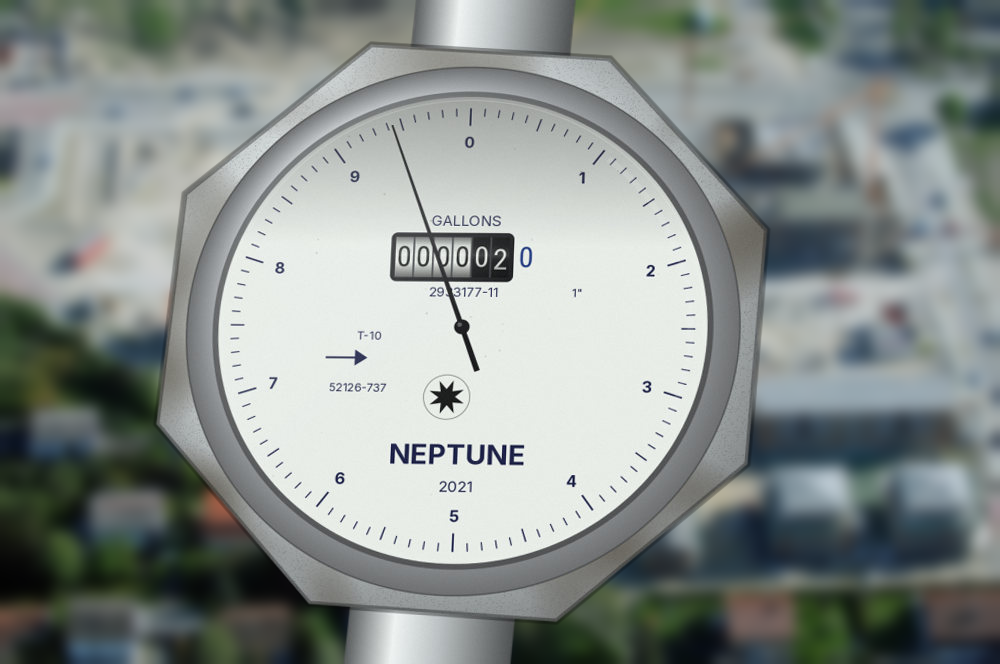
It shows 19.4 (gal)
